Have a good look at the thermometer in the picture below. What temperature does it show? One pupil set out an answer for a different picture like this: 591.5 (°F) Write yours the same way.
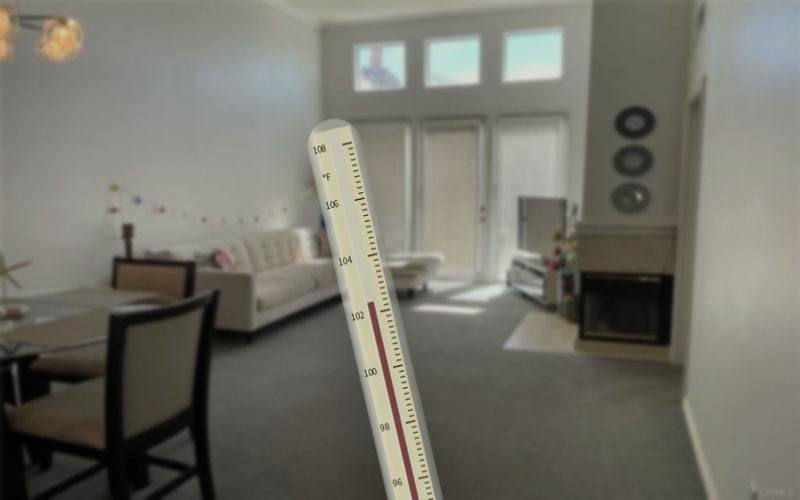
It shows 102.4 (°F)
